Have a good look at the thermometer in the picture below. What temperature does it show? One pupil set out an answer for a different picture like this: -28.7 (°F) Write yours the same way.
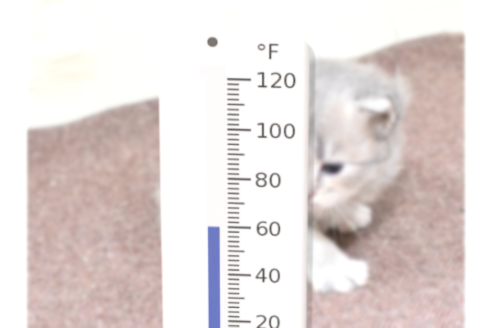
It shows 60 (°F)
